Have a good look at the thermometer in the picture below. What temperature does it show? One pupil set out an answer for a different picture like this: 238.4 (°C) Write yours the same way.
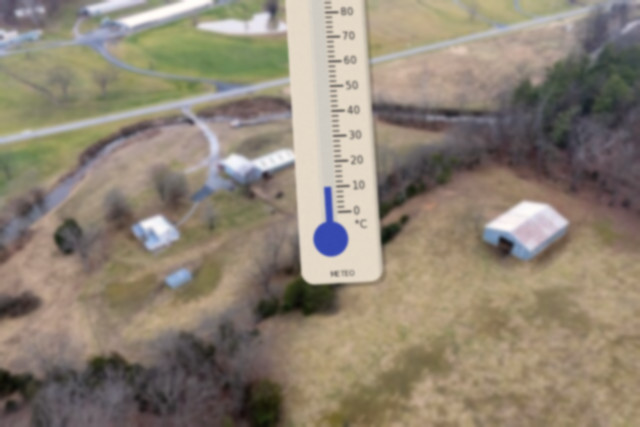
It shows 10 (°C)
